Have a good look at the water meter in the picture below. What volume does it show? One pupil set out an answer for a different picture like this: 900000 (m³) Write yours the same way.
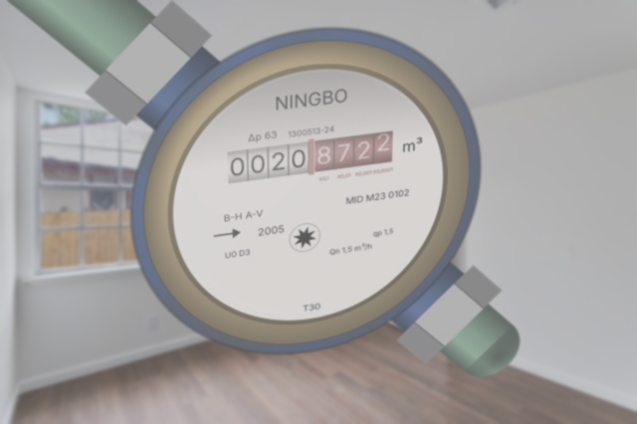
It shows 20.8722 (m³)
